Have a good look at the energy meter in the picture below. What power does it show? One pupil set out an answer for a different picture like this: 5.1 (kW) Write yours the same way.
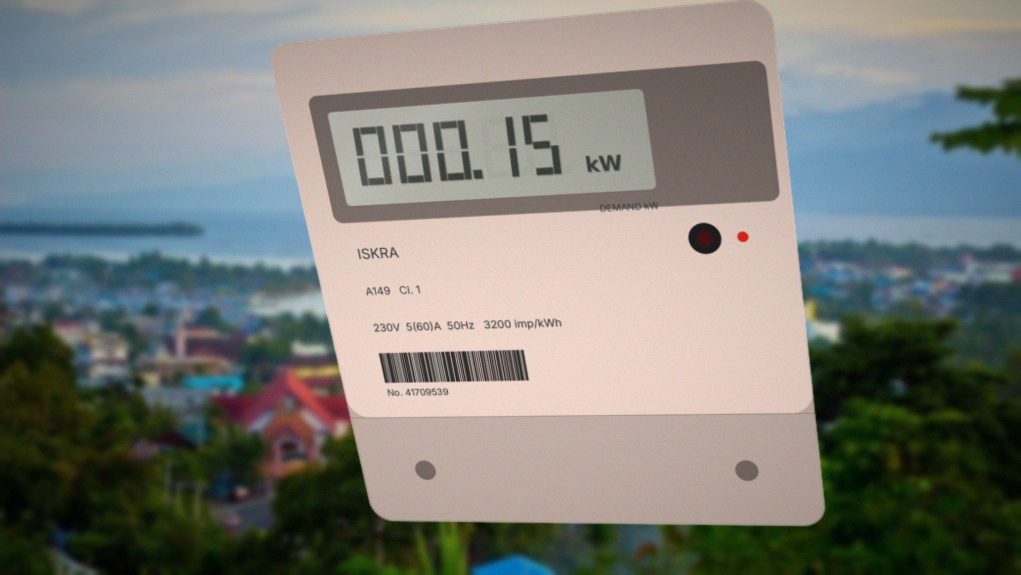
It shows 0.15 (kW)
